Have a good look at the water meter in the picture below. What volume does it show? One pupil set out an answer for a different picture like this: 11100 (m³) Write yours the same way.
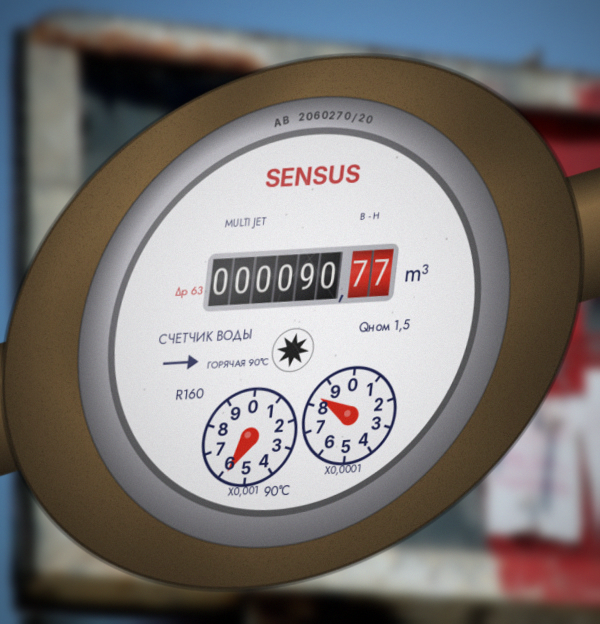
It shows 90.7758 (m³)
